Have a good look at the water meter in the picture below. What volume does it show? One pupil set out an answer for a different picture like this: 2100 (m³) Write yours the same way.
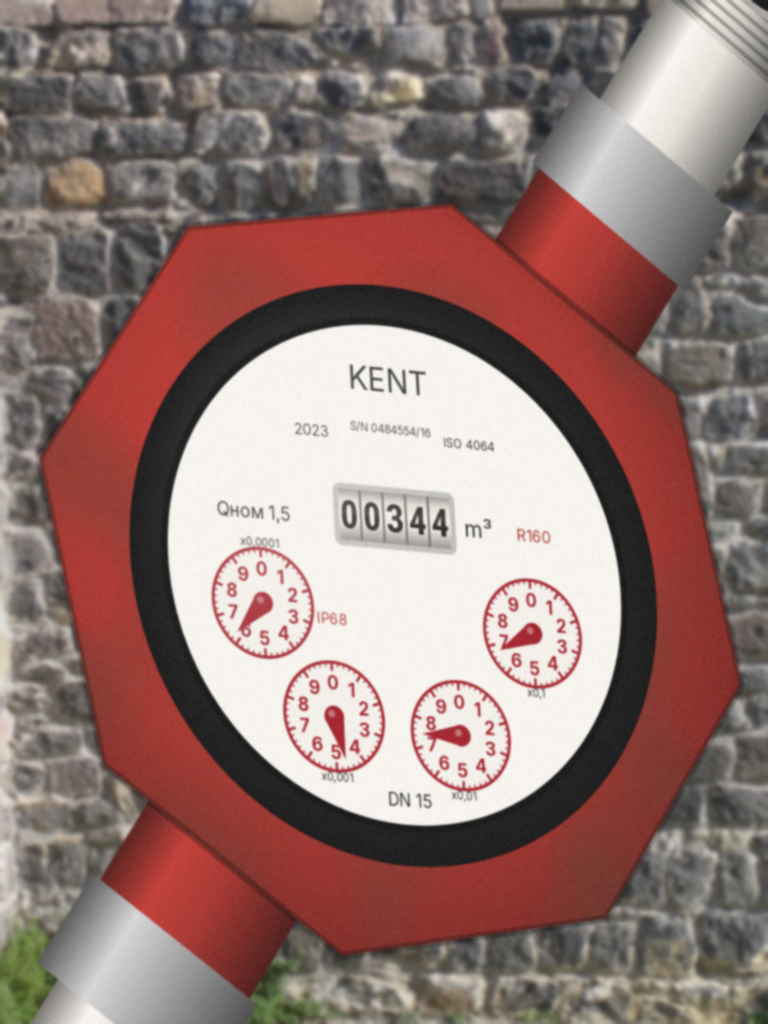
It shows 344.6746 (m³)
